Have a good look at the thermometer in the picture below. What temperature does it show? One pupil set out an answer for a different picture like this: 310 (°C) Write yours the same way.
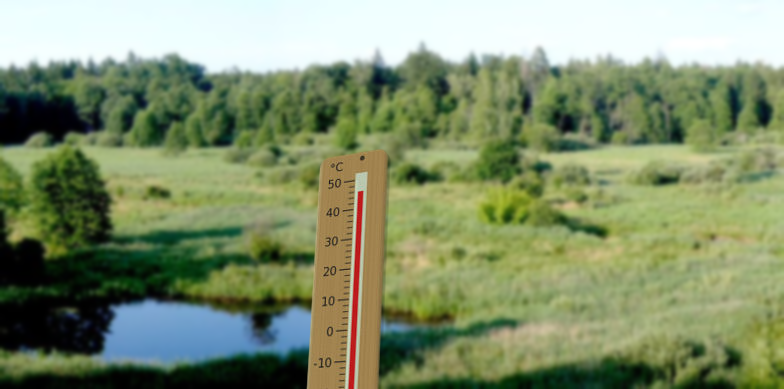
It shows 46 (°C)
